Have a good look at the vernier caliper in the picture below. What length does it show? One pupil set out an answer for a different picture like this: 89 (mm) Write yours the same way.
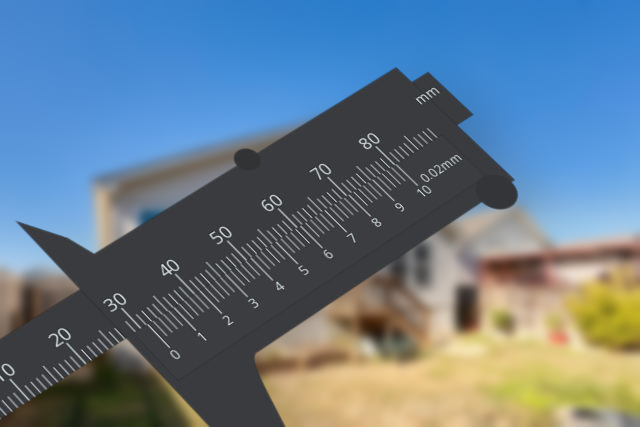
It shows 31.2 (mm)
